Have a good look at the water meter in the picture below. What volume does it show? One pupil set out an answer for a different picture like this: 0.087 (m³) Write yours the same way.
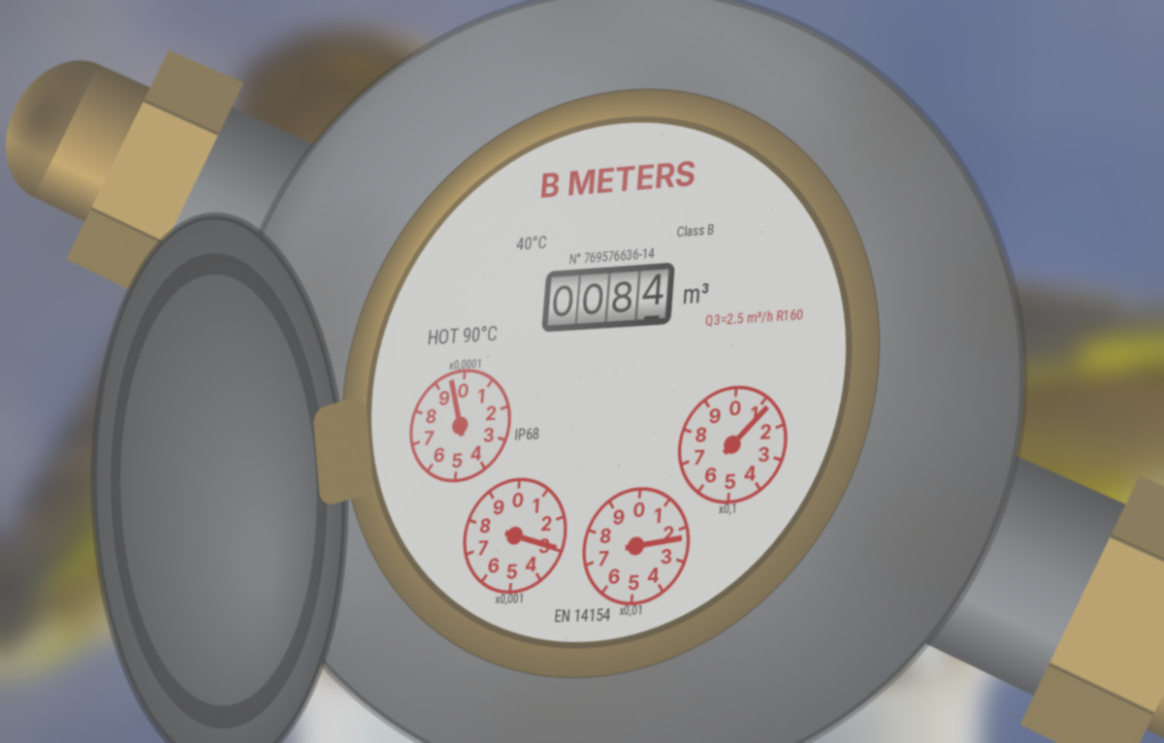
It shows 84.1229 (m³)
